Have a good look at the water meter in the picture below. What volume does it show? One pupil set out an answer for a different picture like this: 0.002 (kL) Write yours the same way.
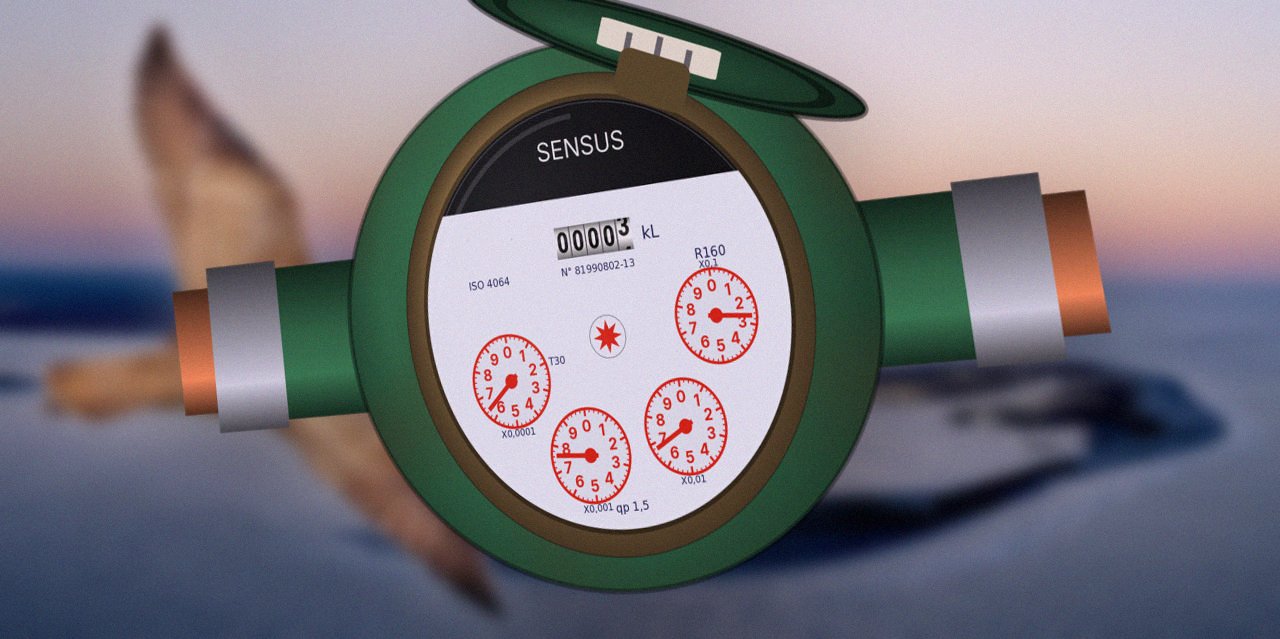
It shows 3.2676 (kL)
